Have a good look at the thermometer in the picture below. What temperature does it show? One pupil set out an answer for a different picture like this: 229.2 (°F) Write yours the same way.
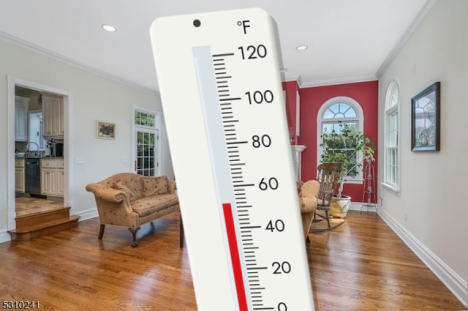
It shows 52 (°F)
